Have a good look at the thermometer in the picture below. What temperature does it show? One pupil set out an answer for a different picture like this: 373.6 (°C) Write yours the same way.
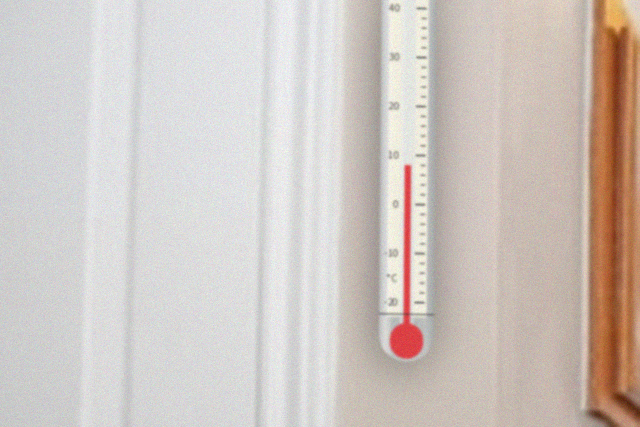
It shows 8 (°C)
